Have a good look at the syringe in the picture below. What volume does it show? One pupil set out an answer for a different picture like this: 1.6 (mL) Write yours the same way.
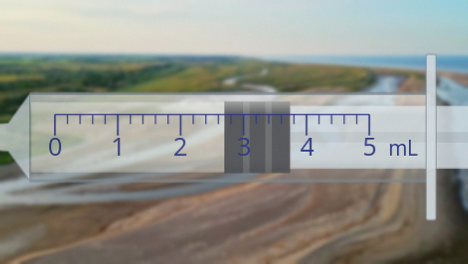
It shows 2.7 (mL)
